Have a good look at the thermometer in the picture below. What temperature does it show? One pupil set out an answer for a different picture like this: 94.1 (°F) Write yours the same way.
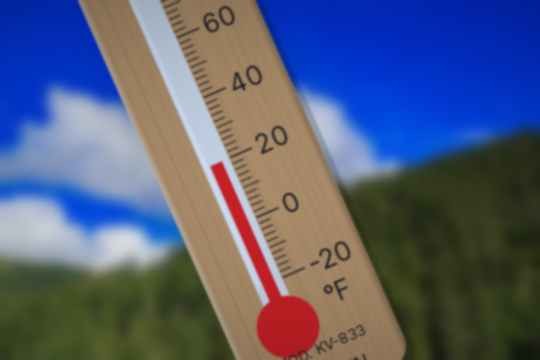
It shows 20 (°F)
